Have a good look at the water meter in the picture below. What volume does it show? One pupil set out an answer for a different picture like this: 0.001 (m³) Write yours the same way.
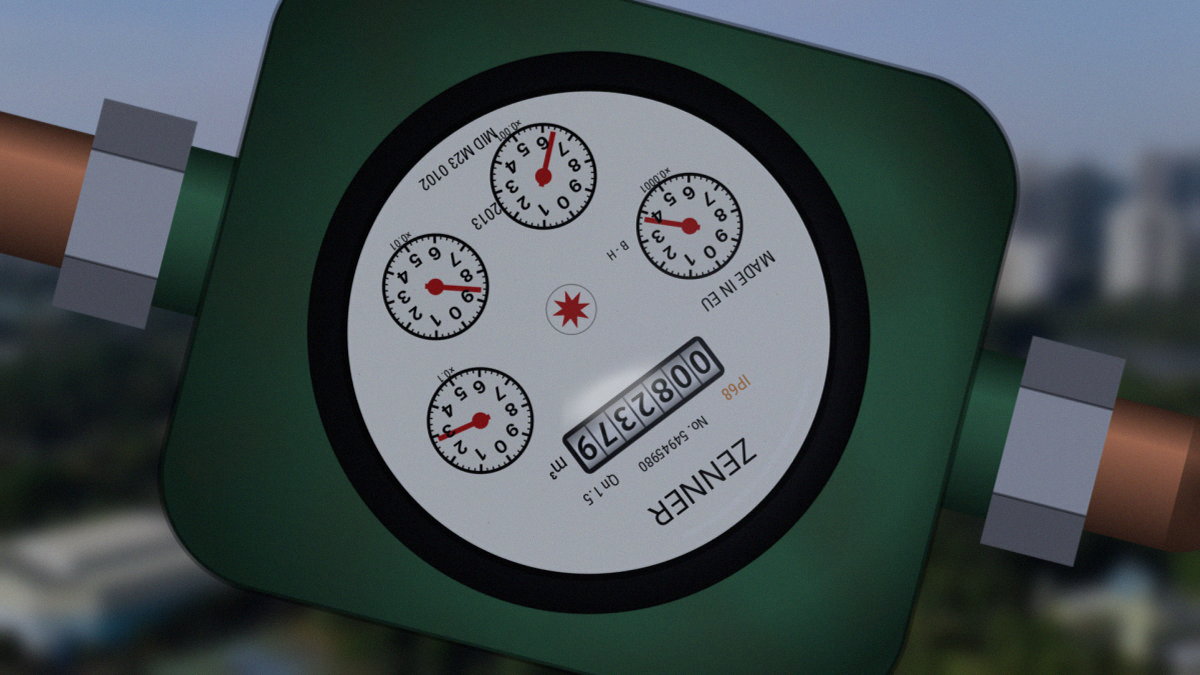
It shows 82379.2863 (m³)
